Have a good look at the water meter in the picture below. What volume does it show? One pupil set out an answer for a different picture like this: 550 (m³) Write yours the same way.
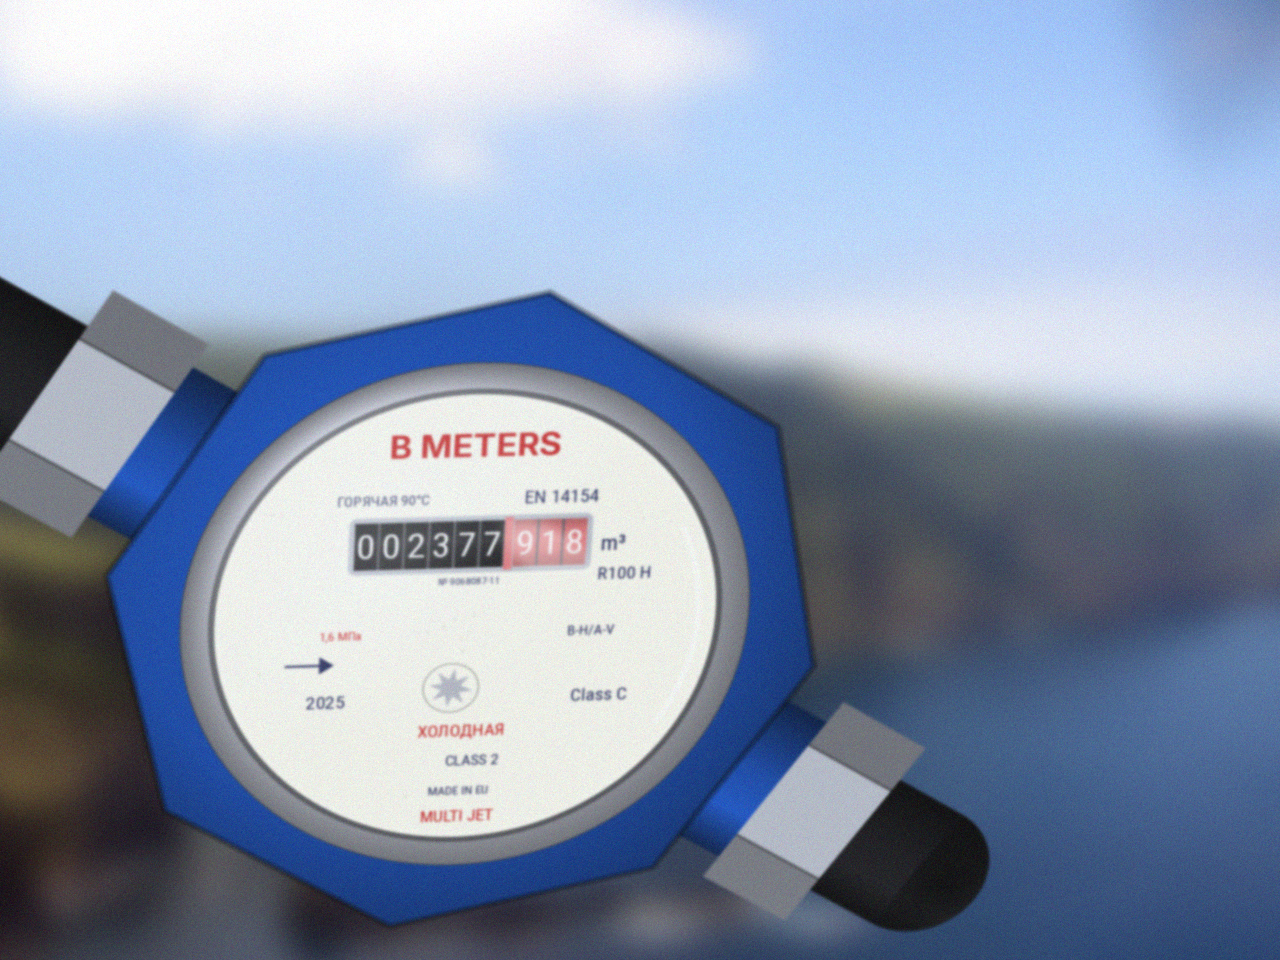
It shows 2377.918 (m³)
